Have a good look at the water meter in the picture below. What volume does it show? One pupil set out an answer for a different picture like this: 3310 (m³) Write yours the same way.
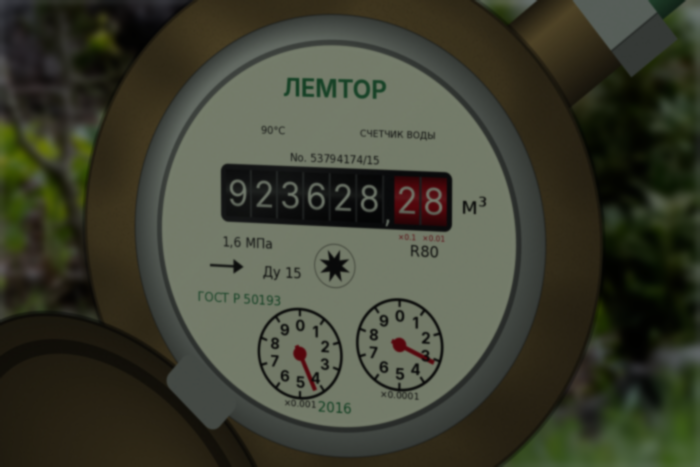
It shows 923628.2843 (m³)
